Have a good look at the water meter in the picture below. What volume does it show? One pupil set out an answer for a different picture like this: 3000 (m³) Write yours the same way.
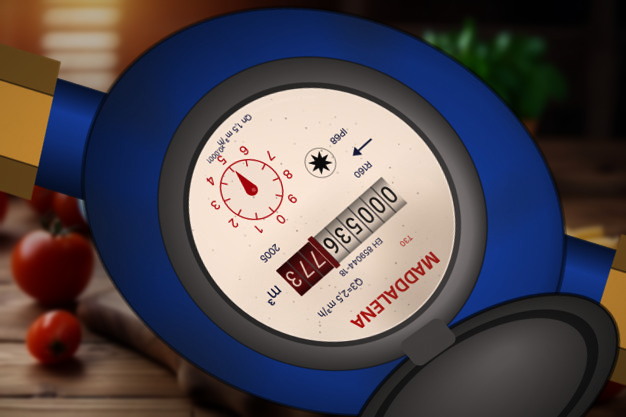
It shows 536.7735 (m³)
